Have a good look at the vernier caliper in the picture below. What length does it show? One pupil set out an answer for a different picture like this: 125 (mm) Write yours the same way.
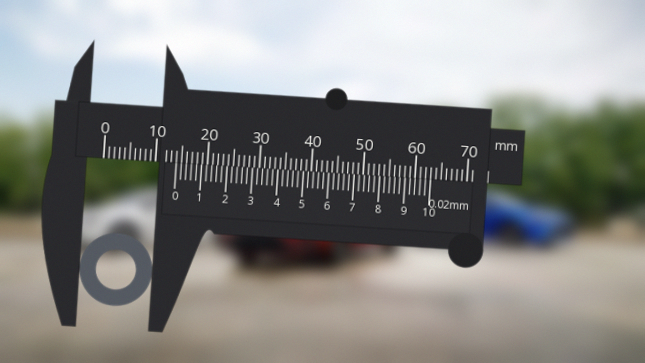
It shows 14.0 (mm)
